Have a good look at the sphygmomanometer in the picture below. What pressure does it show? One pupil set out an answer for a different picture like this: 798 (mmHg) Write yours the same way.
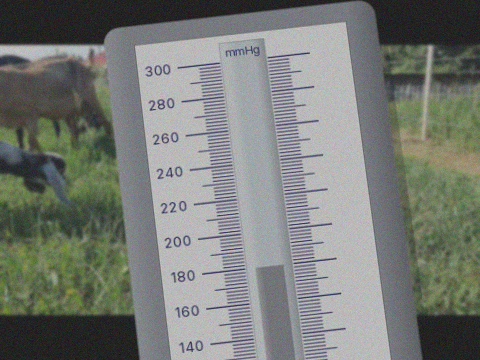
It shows 180 (mmHg)
